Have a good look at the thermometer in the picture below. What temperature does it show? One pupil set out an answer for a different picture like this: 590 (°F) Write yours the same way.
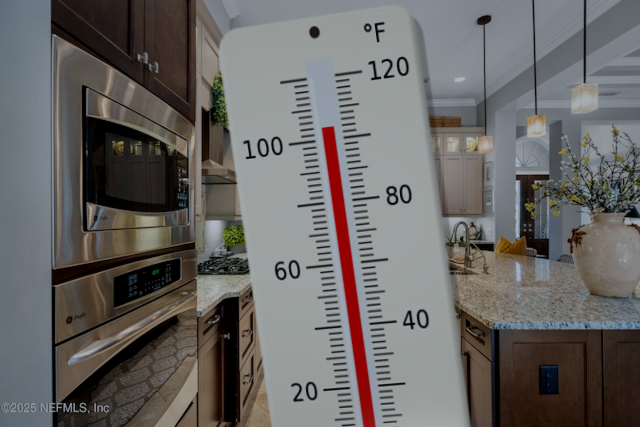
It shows 104 (°F)
